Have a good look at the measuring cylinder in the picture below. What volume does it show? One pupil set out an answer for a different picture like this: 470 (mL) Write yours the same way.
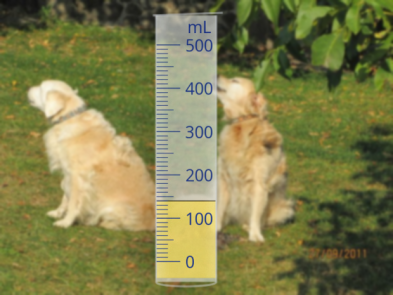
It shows 140 (mL)
